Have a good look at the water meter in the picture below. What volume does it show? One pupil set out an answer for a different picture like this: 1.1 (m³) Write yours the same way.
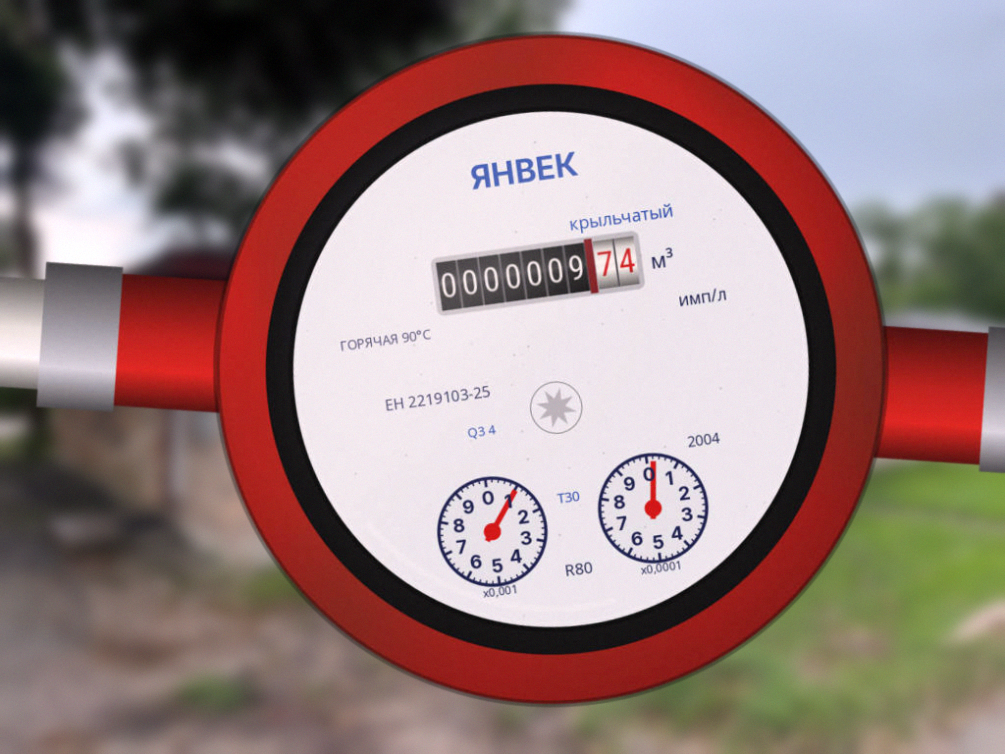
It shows 9.7410 (m³)
